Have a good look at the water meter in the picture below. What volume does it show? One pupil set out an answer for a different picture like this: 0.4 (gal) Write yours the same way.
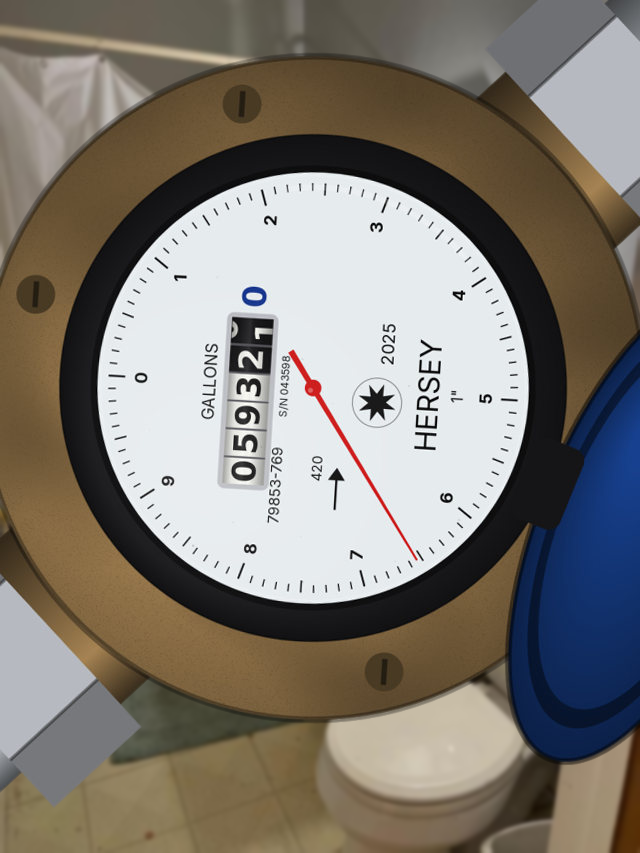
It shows 593206.5 (gal)
